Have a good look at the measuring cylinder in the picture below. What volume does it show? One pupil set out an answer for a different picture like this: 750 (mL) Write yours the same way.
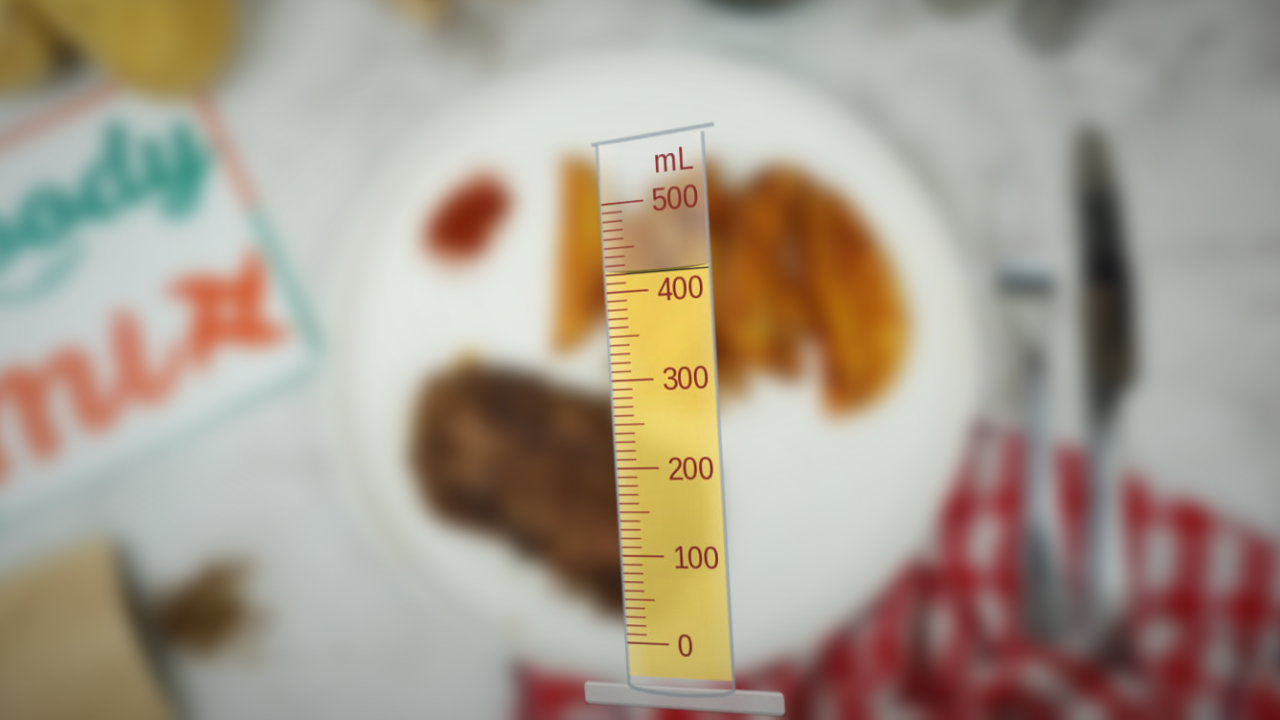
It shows 420 (mL)
